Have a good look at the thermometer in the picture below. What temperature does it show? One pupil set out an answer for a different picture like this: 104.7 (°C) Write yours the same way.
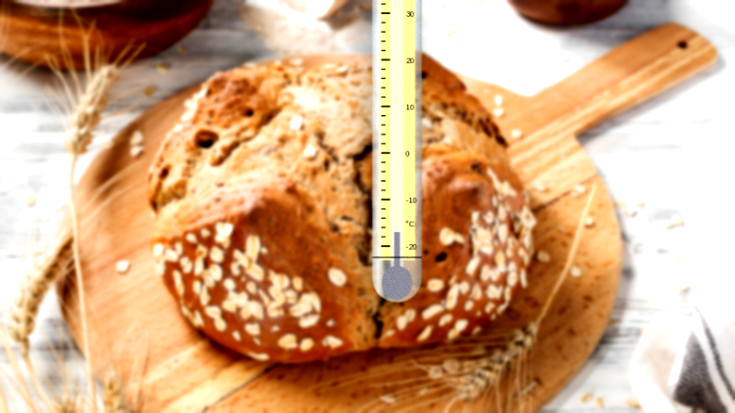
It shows -17 (°C)
